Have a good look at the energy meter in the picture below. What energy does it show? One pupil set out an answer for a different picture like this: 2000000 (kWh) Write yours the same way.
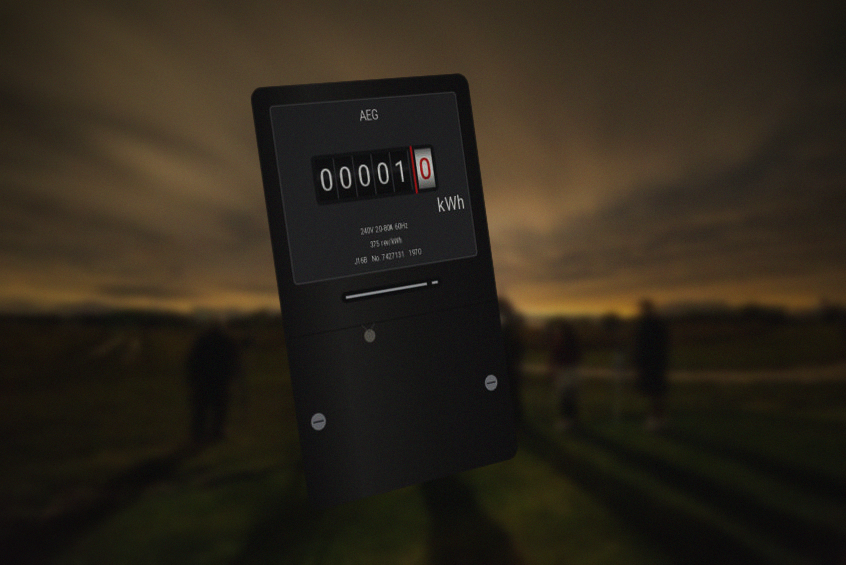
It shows 1.0 (kWh)
